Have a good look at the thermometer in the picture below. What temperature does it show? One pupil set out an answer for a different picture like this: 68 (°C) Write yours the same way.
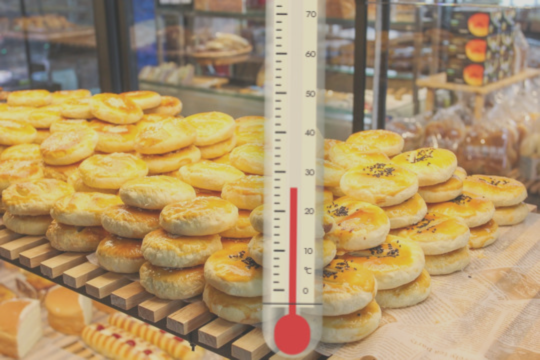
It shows 26 (°C)
